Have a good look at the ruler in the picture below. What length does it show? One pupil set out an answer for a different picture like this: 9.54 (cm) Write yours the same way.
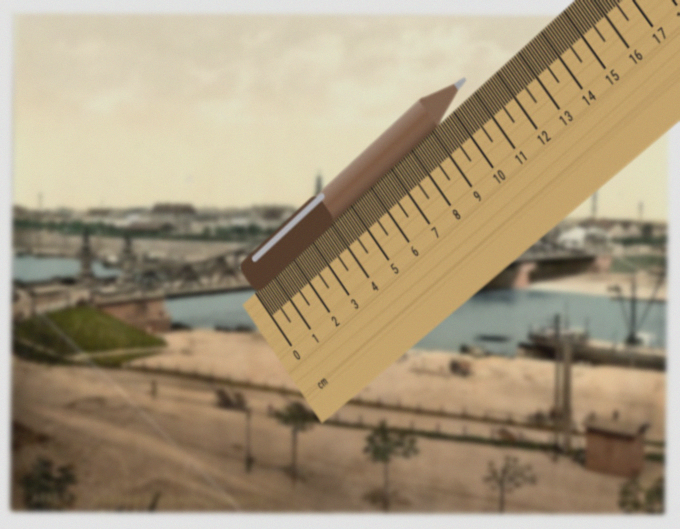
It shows 11 (cm)
